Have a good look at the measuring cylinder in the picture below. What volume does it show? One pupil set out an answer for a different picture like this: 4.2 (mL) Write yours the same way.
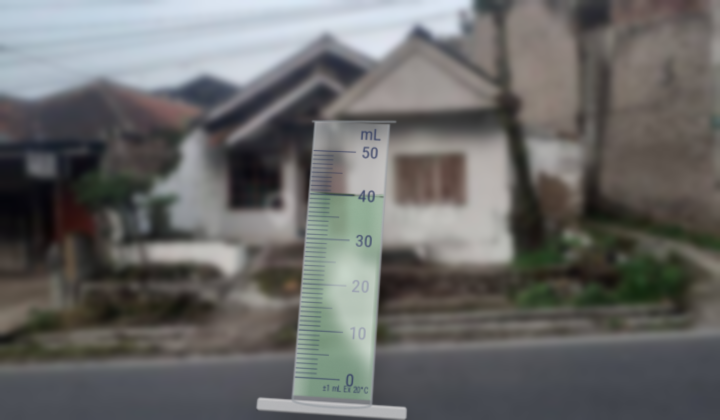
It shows 40 (mL)
